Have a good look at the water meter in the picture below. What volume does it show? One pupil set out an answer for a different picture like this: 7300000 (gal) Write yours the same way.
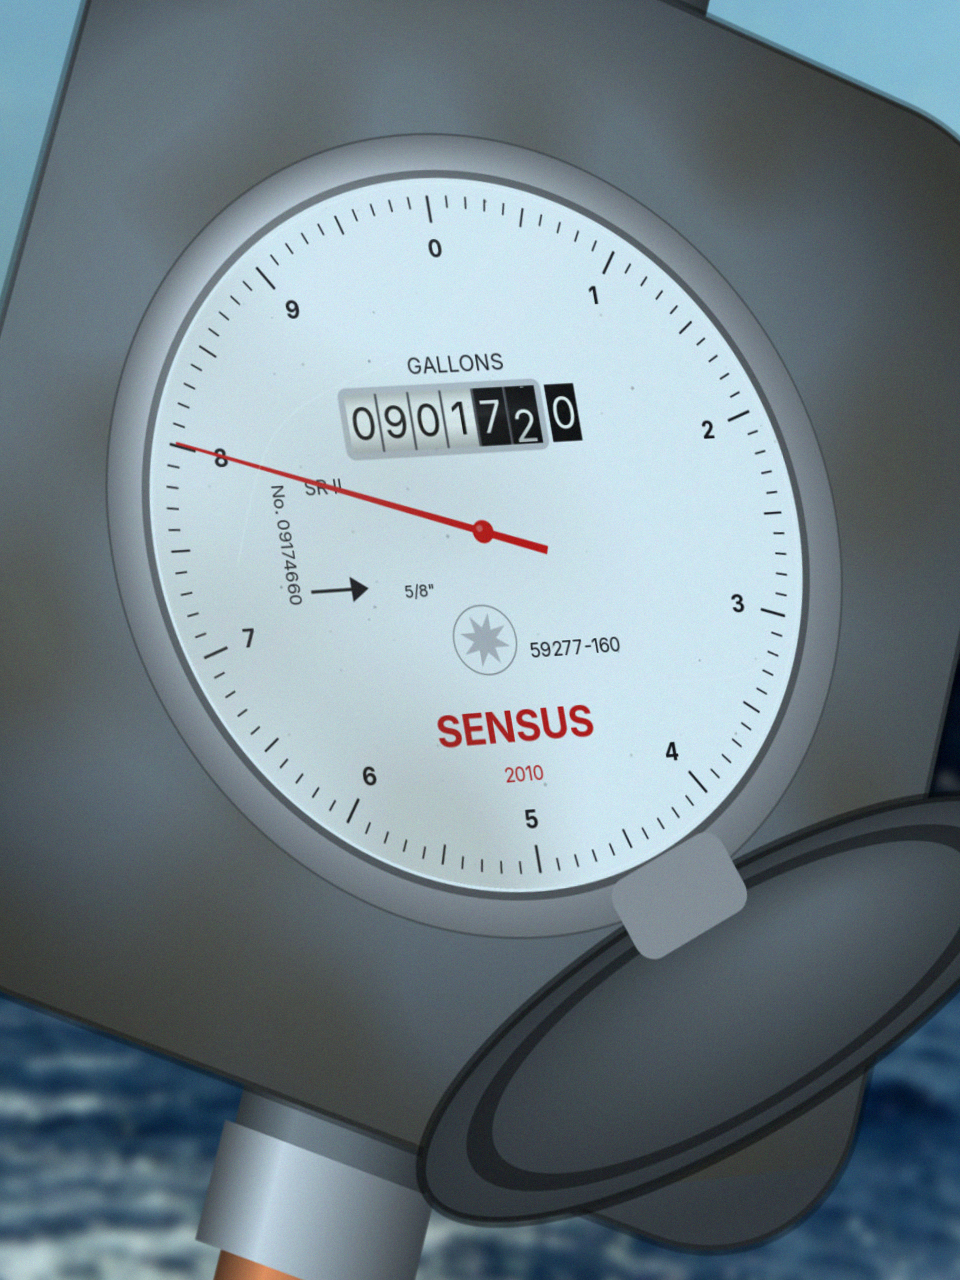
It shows 901718.0 (gal)
